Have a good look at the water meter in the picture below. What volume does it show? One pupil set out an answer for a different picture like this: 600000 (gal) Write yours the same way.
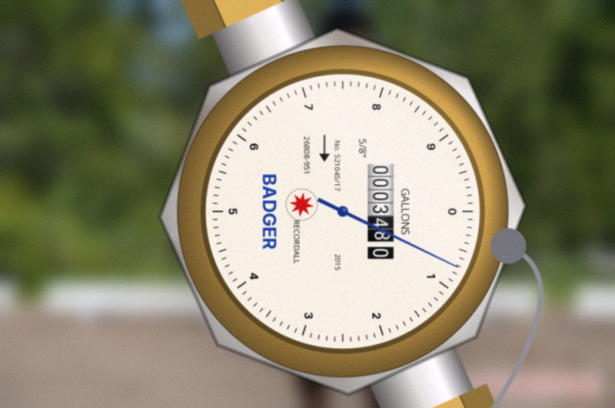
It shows 3480.7 (gal)
